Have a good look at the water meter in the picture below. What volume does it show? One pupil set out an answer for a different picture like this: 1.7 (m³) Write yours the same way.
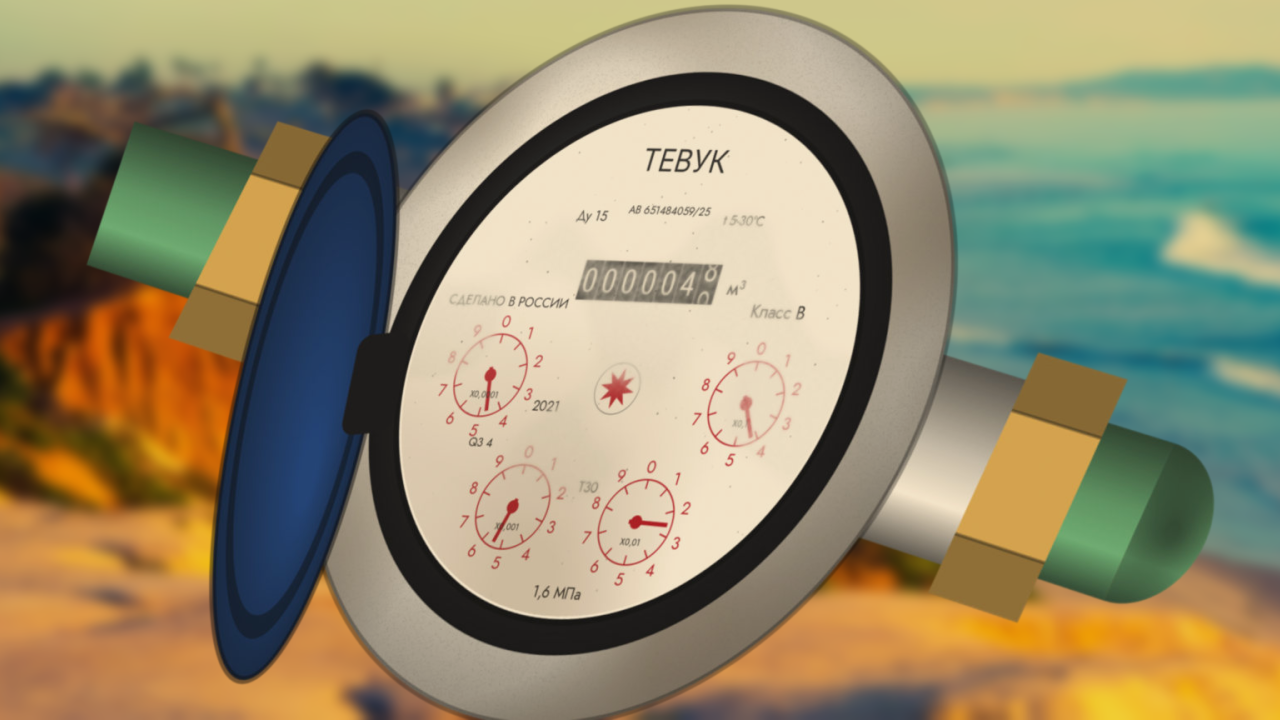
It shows 48.4254 (m³)
